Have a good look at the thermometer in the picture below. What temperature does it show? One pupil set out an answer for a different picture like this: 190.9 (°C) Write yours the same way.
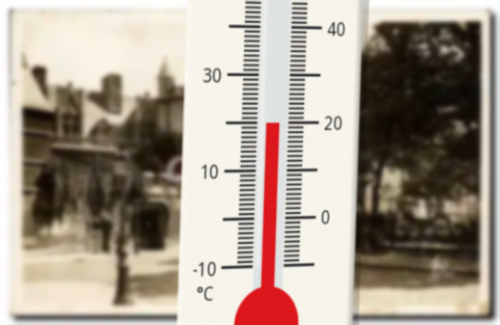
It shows 20 (°C)
